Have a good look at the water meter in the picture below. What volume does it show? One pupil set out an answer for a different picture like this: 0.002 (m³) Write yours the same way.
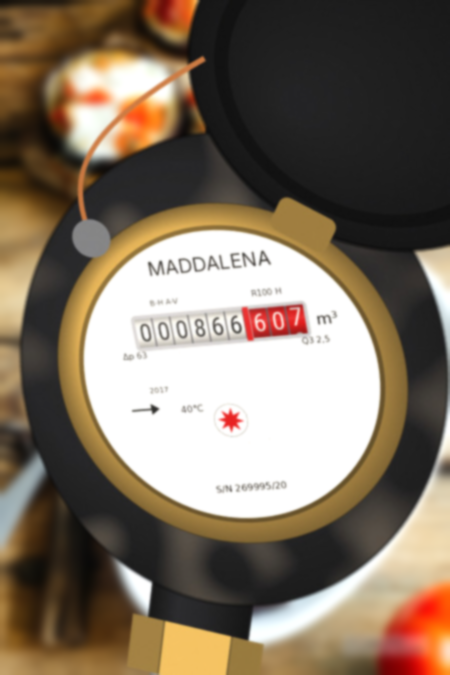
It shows 866.607 (m³)
